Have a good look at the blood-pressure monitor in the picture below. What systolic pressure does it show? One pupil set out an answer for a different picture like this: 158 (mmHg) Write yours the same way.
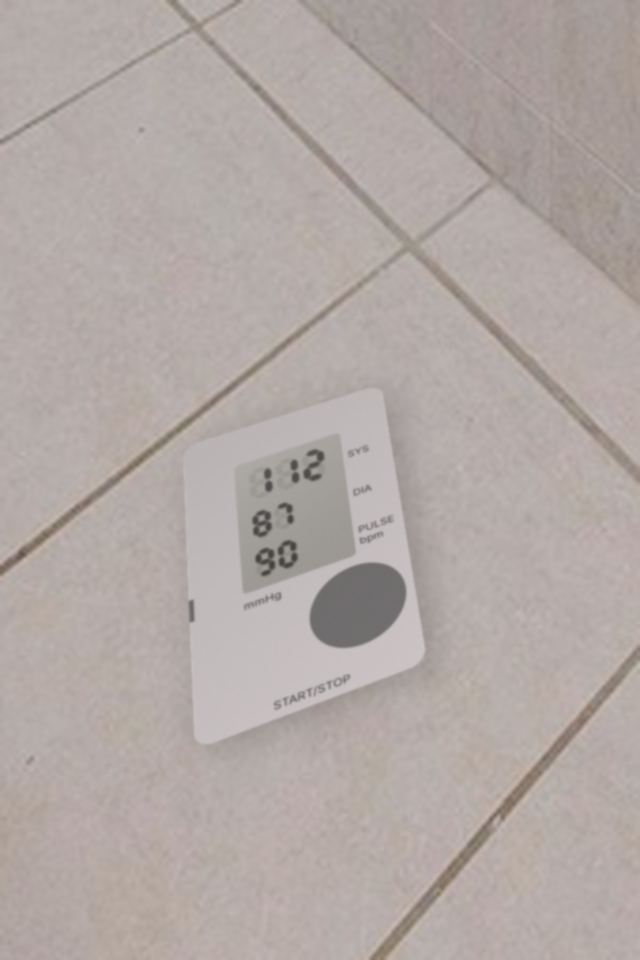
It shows 112 (mmHg)
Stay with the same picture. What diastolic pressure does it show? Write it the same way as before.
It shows 87 (mmHg)
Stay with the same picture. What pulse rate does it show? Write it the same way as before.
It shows 90 (bpm)
